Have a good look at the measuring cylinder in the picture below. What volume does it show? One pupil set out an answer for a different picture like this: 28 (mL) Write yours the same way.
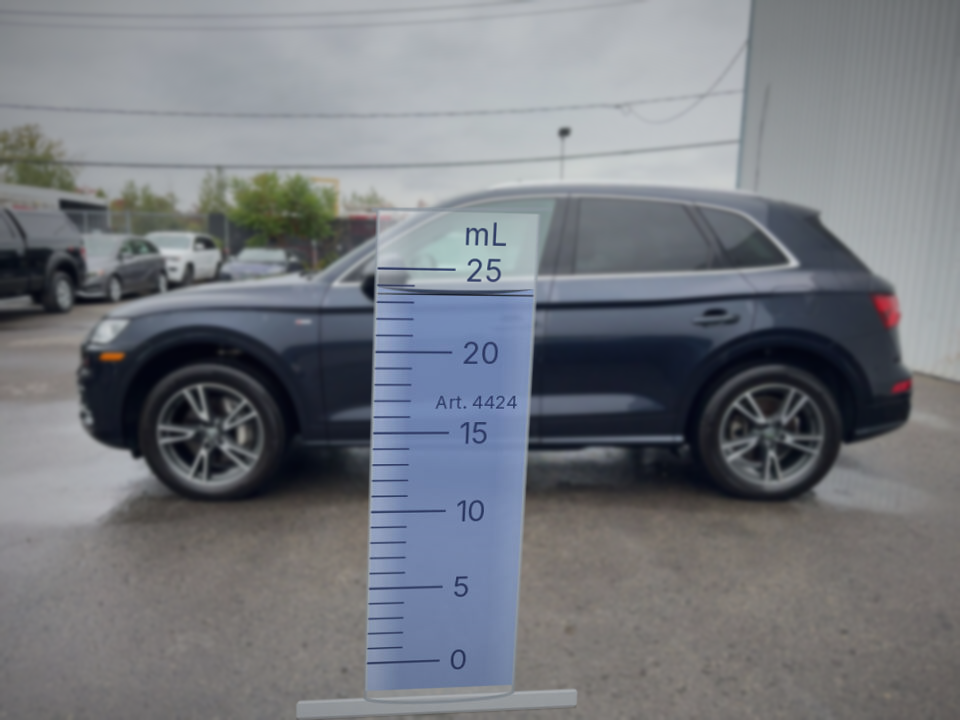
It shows 23.5 (mL)
